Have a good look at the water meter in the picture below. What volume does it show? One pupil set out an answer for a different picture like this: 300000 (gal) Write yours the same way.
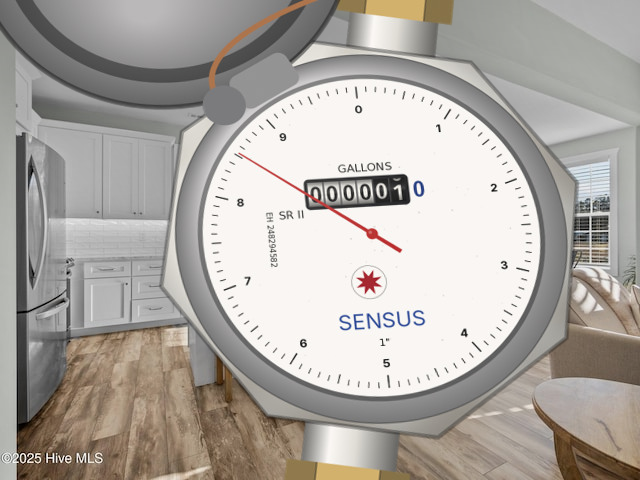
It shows 8.5 (gal)
